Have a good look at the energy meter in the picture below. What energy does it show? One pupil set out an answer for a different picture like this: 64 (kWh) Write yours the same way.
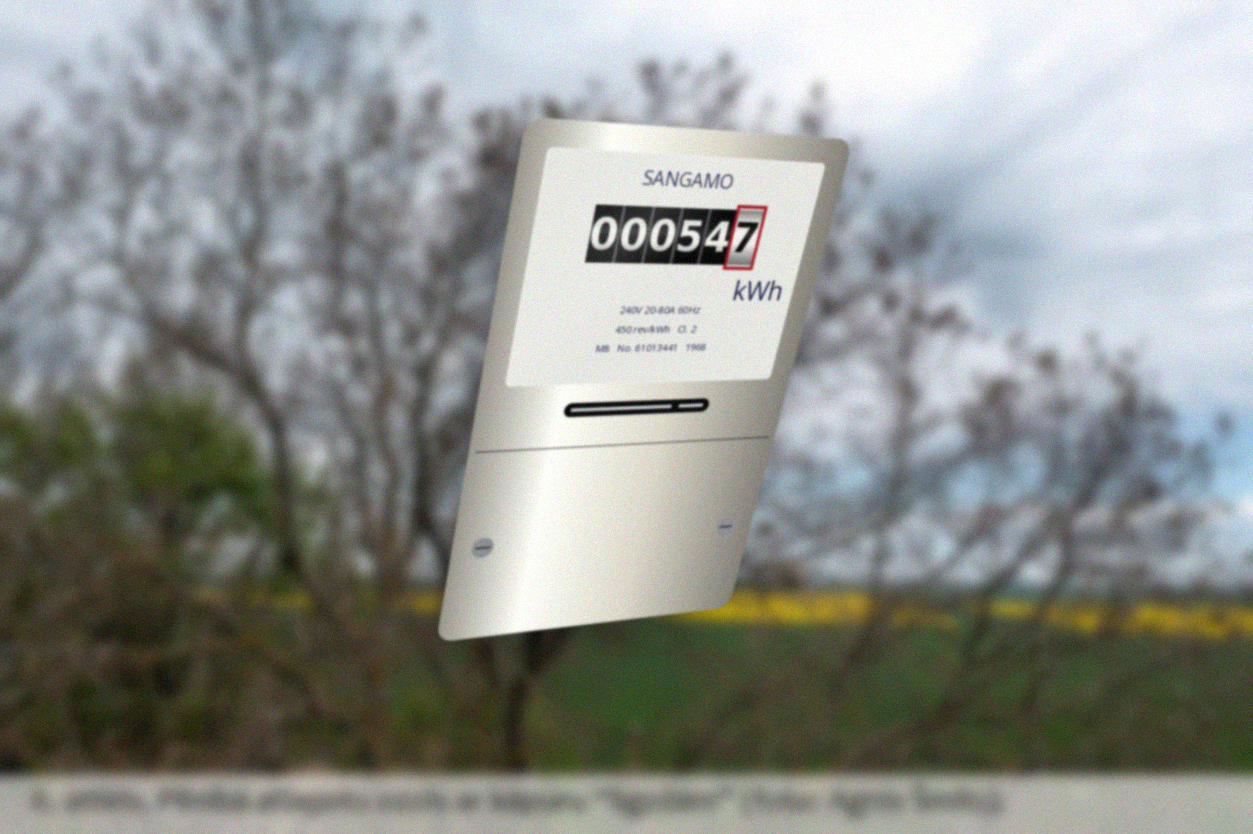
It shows 54.7 (kWh)
